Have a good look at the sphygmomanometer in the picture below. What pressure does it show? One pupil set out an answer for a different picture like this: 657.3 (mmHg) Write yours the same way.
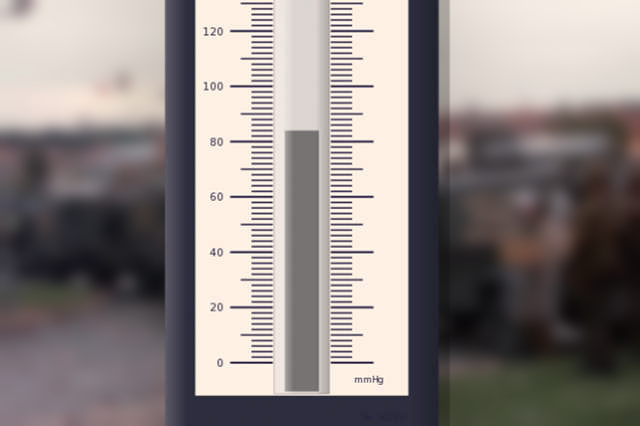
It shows 84 (mmHg)
